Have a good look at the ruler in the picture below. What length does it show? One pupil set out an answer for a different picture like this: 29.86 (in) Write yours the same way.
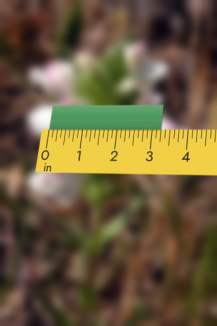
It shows 3.25 (in)
